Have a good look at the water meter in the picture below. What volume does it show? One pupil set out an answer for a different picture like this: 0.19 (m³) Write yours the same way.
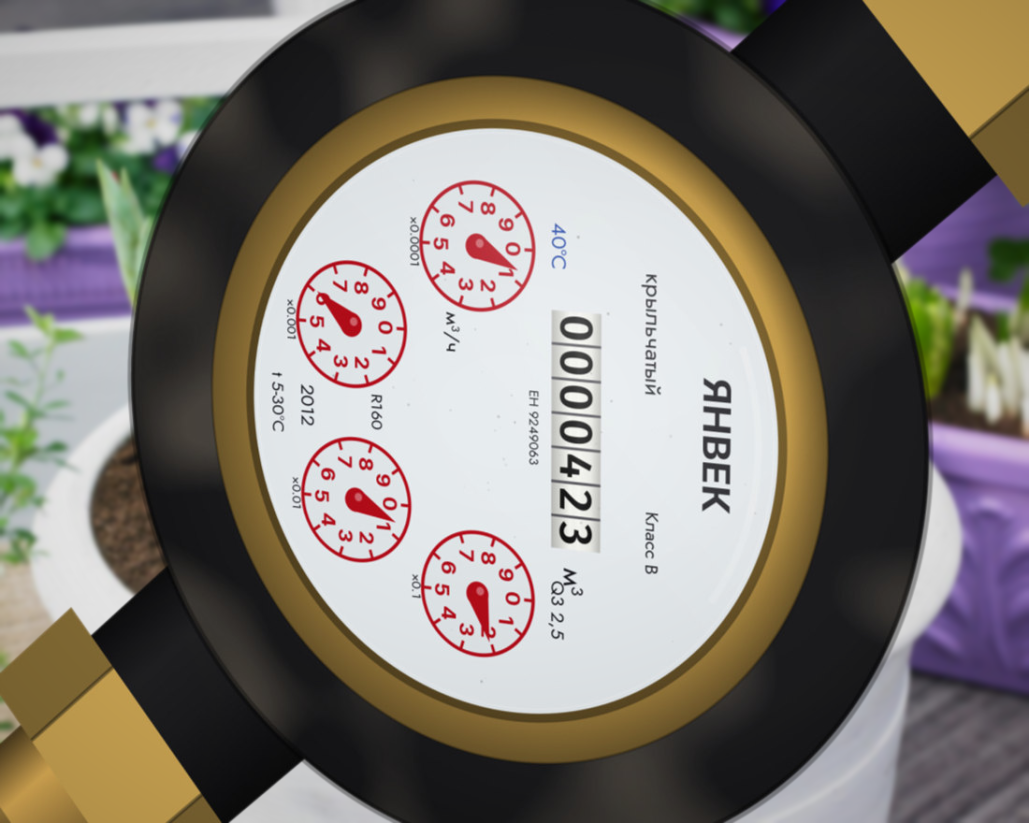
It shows 423.2060 (m³)
